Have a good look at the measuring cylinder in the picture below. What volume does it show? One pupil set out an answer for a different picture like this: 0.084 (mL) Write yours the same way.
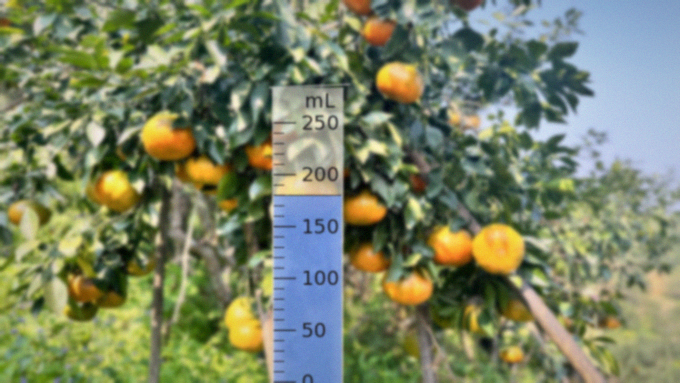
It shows 180 (mL)
